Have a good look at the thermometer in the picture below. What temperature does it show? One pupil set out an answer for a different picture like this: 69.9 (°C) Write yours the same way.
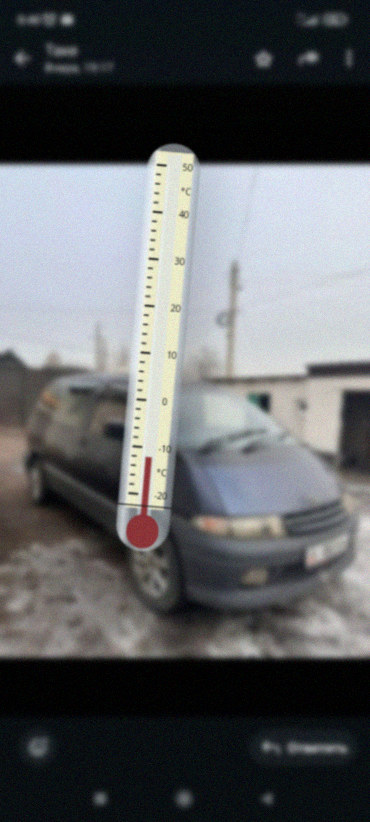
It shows -12 (°C)
